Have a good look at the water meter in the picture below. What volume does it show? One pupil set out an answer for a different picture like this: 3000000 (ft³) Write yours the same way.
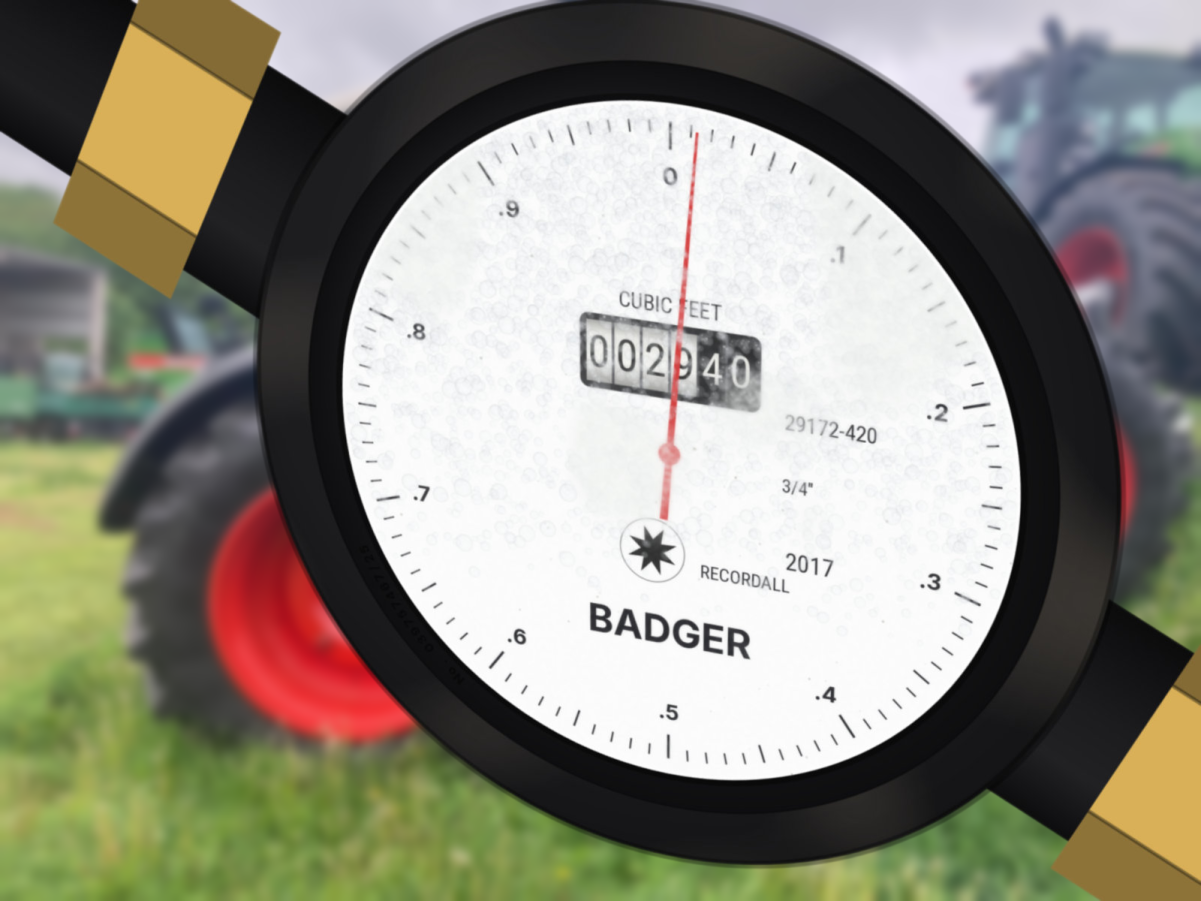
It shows 2940.01 (ft³)
